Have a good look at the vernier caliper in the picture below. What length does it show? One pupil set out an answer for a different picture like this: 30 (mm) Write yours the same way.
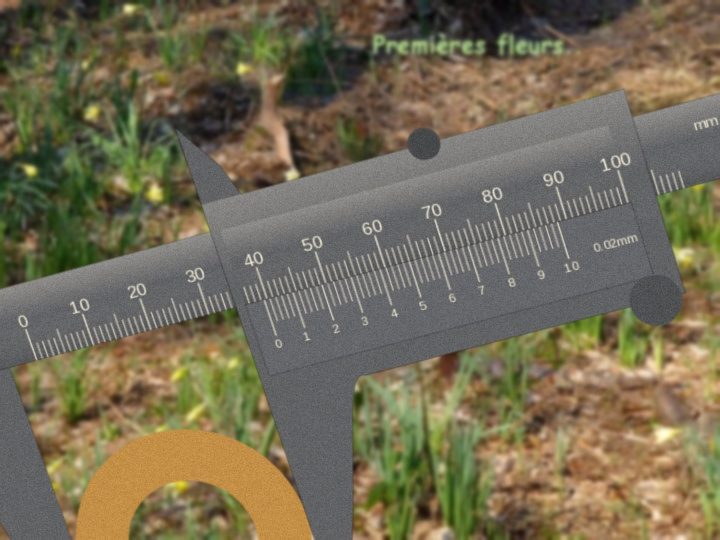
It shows 39.5 (mm)
